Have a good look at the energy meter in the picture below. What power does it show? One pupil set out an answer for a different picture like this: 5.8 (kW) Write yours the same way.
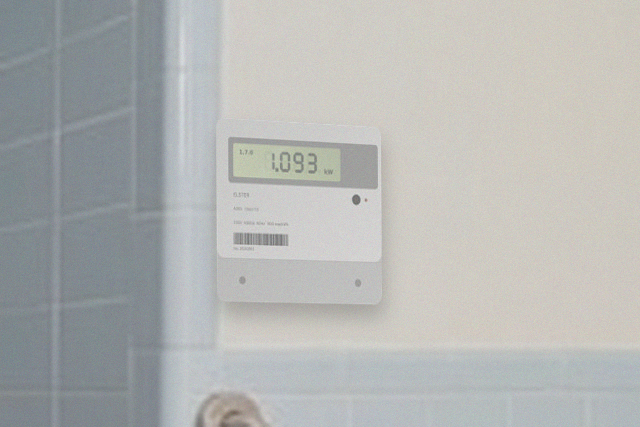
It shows 1.093 (kW)
